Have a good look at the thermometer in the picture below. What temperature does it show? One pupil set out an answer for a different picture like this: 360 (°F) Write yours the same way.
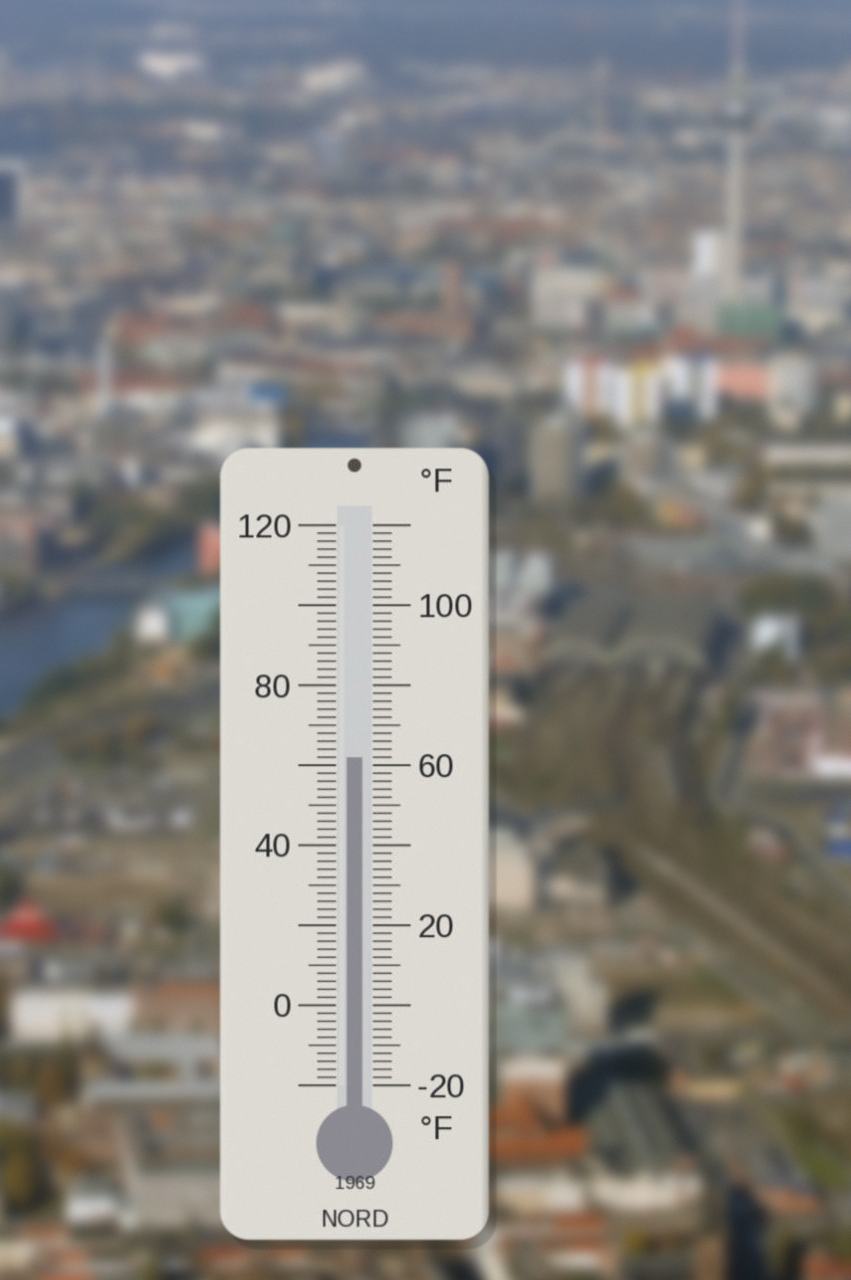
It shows 62 (°F)
